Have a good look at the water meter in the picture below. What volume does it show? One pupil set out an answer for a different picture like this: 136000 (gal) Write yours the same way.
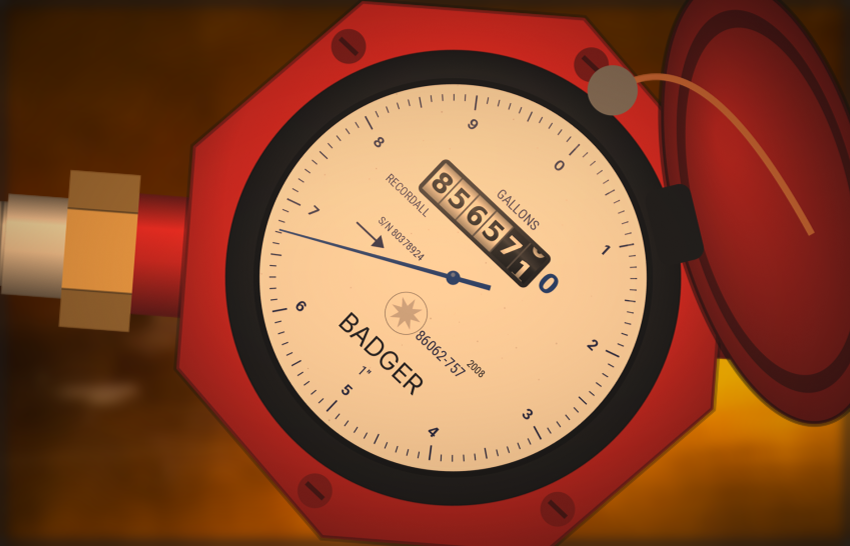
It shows 8565706.7 (gal)
